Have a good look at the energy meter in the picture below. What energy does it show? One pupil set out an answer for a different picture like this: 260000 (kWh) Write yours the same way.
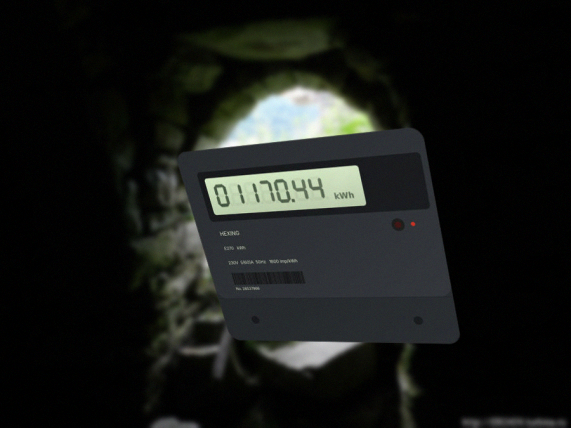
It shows 1170.44 (kWh)
